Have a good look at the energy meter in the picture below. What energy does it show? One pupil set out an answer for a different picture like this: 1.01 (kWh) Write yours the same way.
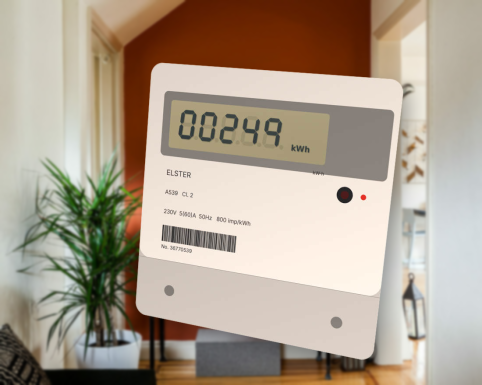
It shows 249 (kWh)
